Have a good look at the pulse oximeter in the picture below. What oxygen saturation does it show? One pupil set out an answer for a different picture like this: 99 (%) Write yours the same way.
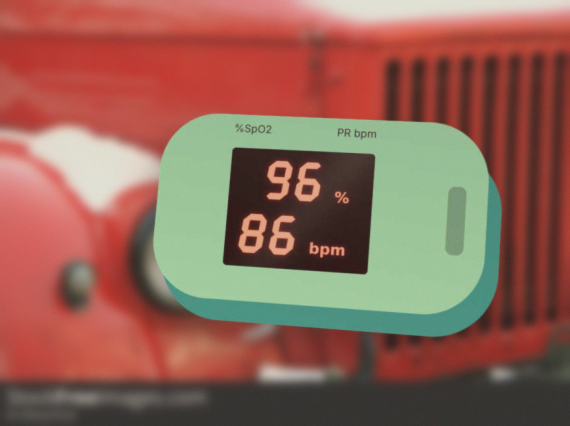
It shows 96 (%)
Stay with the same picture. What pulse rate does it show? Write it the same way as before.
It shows 86 (bpm)
